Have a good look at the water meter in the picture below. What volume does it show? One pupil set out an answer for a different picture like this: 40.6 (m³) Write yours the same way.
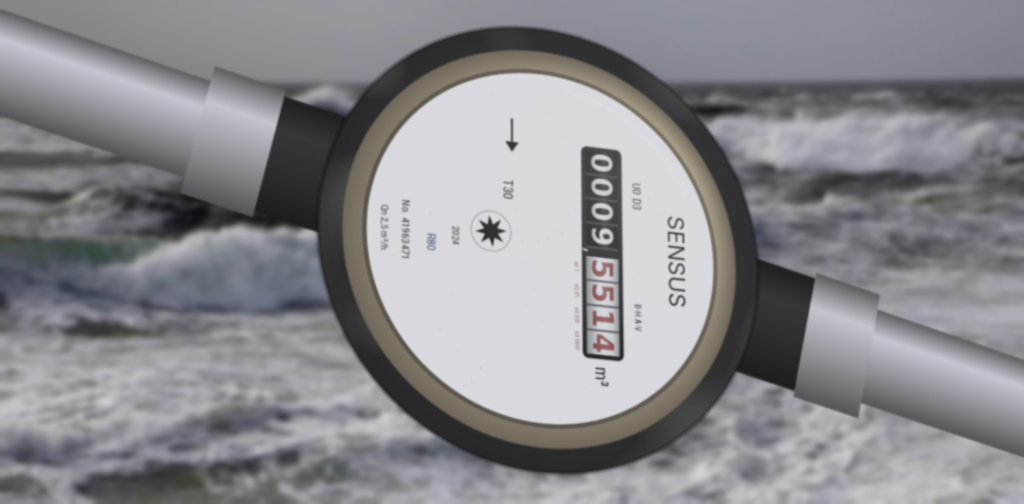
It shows 9.5514 (m³)
